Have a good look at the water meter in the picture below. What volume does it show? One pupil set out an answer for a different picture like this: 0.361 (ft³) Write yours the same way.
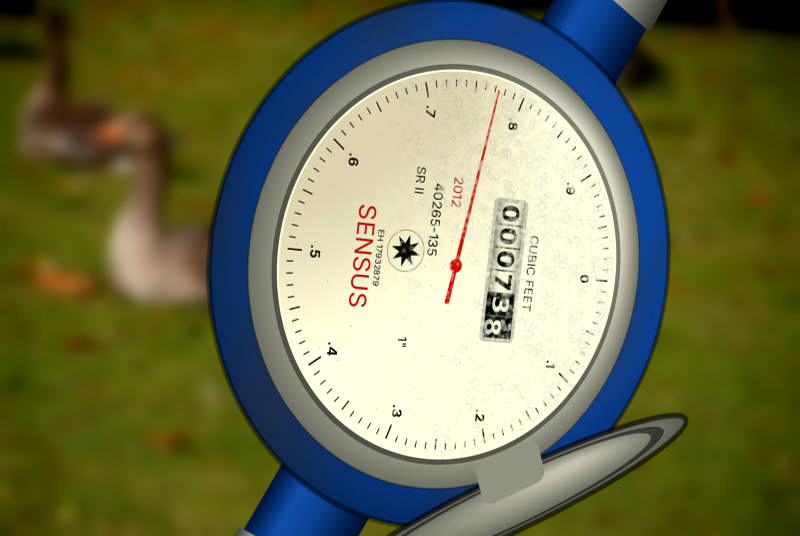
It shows 737.77 (ft³)
